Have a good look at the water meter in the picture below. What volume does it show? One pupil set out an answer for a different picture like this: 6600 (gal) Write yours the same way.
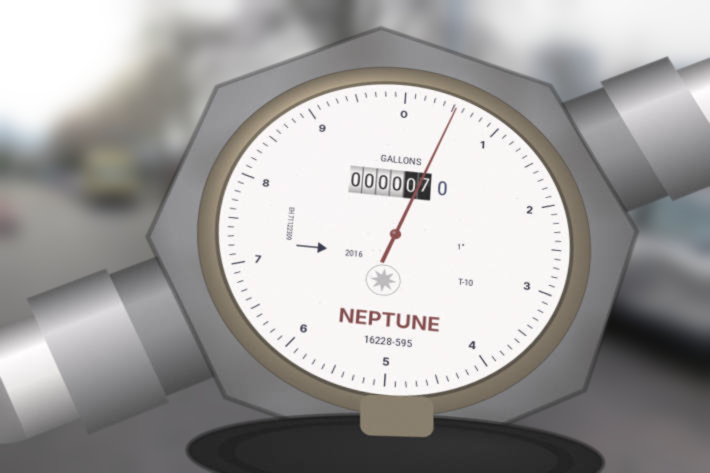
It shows 70.5 (gal)
